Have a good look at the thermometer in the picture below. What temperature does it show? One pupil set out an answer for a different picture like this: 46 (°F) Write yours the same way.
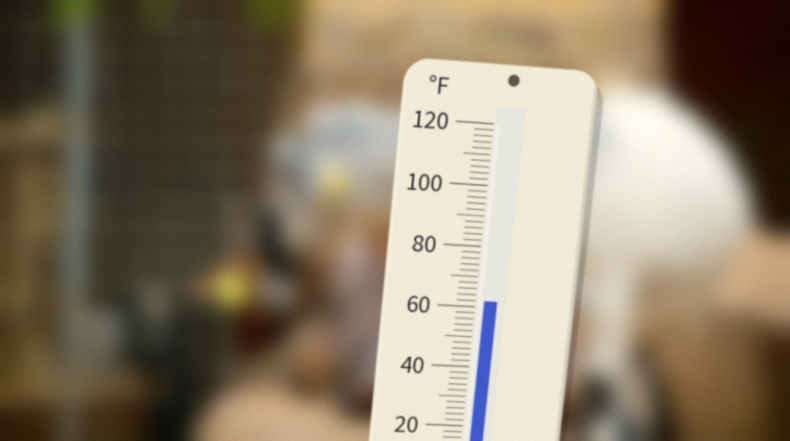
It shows 62 (°F)
